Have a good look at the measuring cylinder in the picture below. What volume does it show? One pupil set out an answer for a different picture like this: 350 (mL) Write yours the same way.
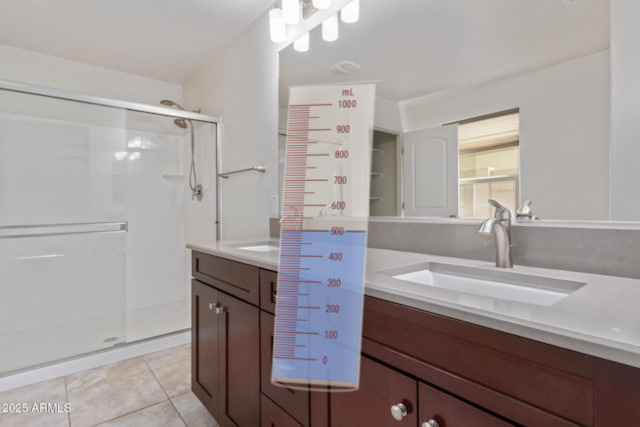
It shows 500 (mL)
